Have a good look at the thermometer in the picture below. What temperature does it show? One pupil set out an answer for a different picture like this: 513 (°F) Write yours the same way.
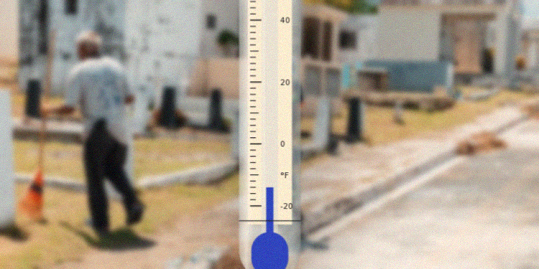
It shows -14 (°F)
